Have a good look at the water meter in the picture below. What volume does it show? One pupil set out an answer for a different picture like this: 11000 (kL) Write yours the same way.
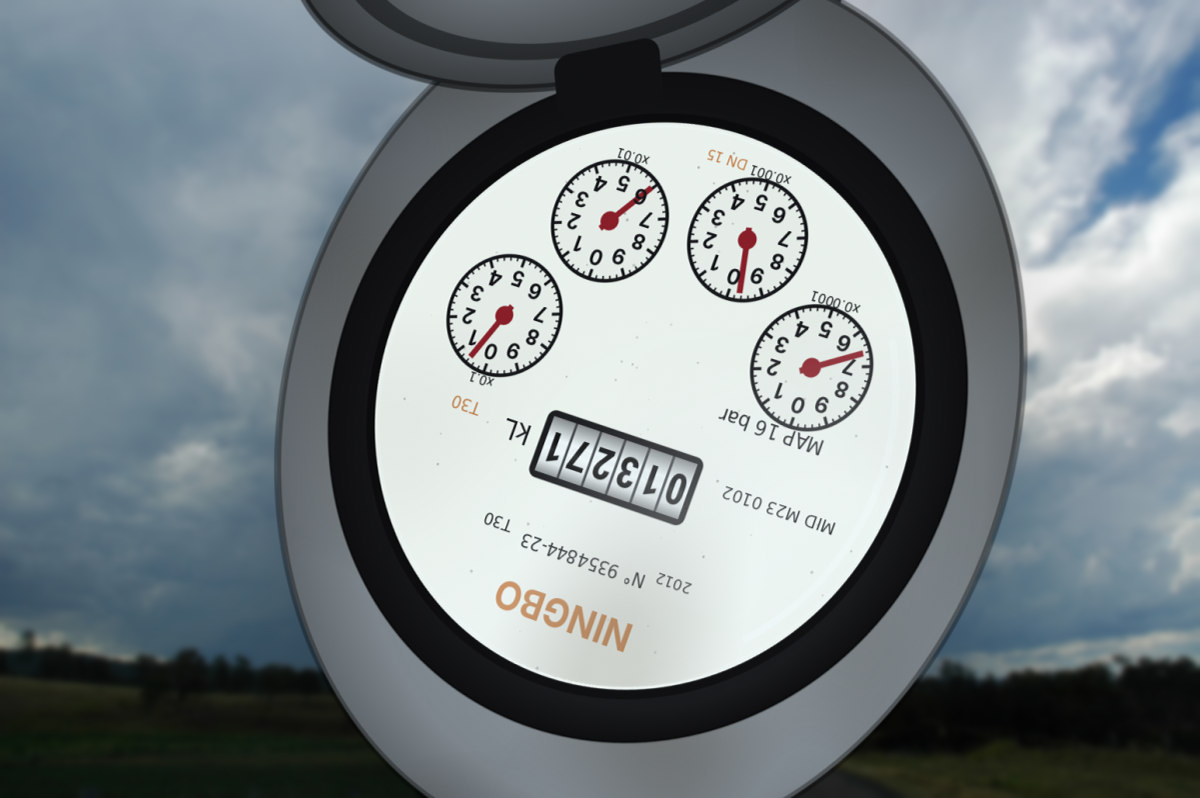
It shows 13271.0596 (kL)
